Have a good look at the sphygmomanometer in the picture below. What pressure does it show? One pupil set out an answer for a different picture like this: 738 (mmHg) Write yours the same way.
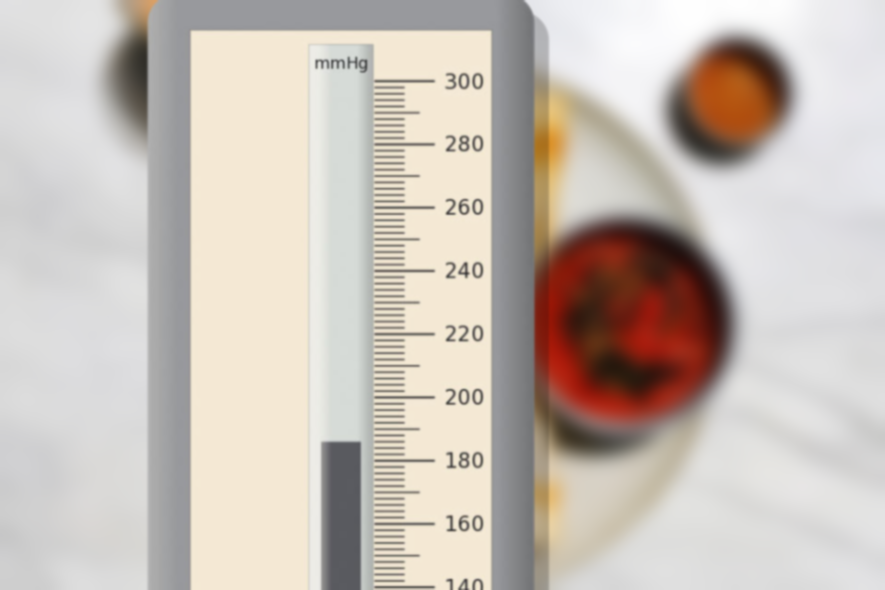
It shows 186 (mmHg)
